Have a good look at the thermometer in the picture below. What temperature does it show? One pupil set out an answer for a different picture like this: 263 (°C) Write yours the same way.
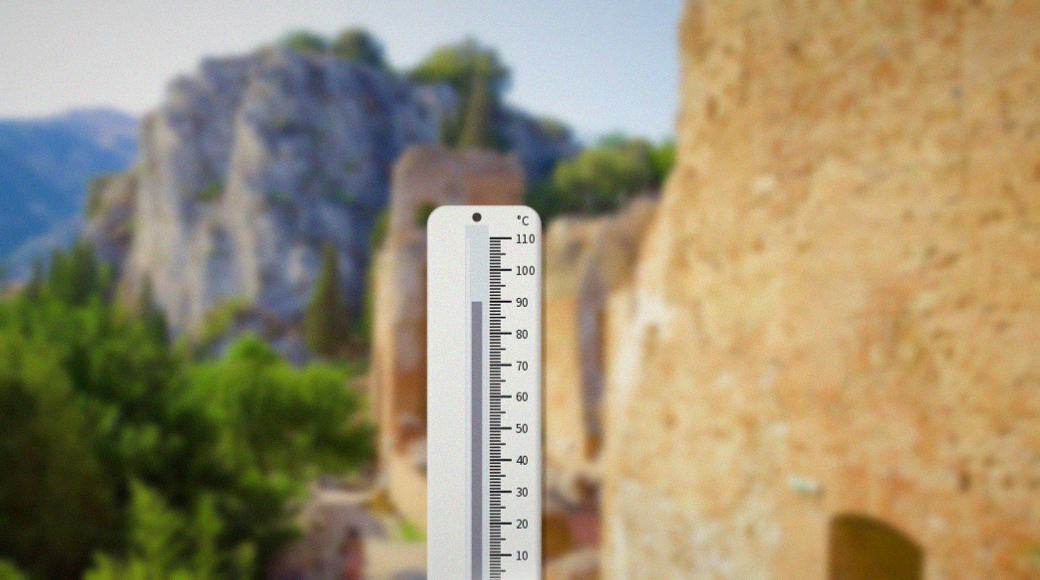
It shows 90 (°C)
